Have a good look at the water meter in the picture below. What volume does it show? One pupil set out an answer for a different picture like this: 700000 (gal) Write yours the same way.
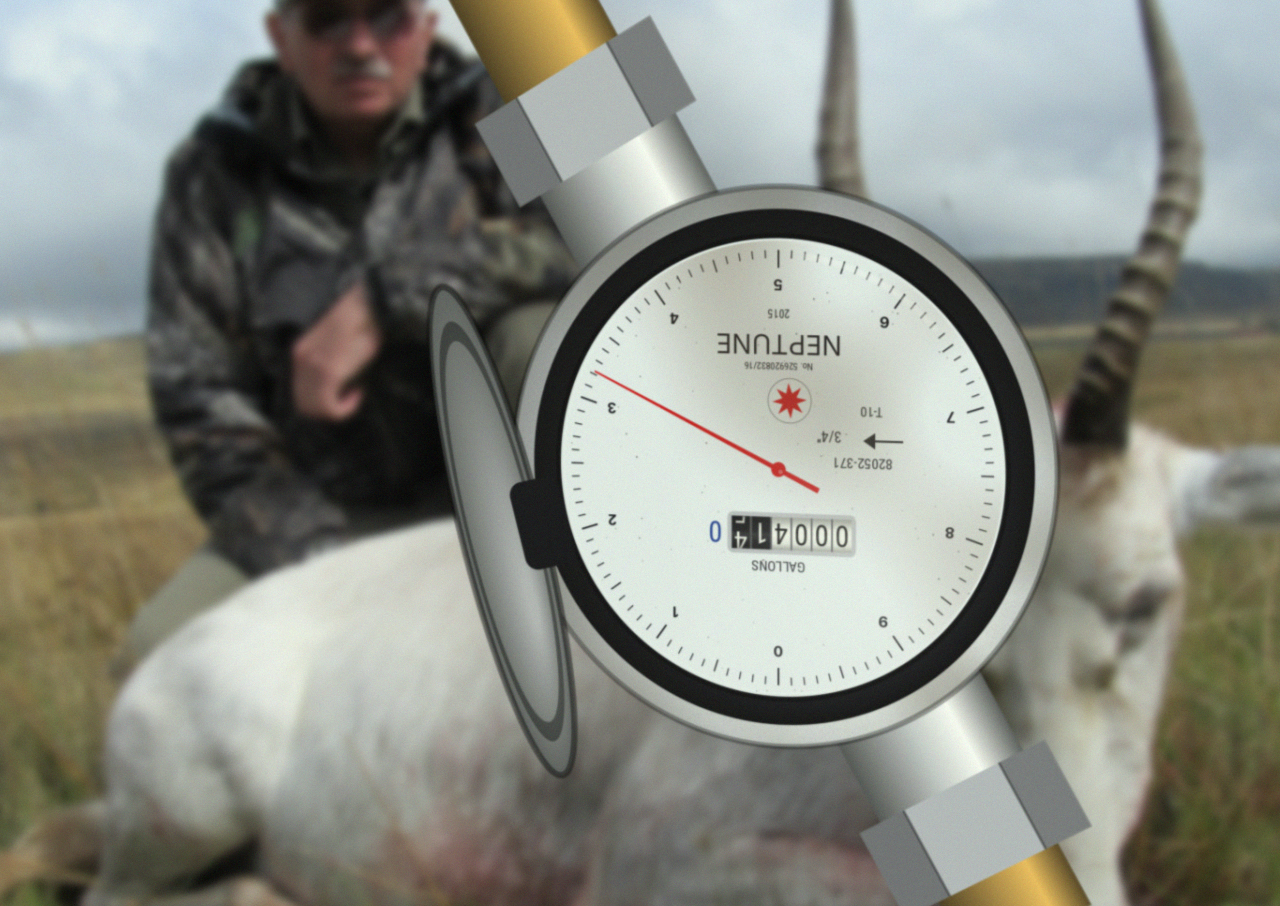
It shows 4143.2 (gal)
